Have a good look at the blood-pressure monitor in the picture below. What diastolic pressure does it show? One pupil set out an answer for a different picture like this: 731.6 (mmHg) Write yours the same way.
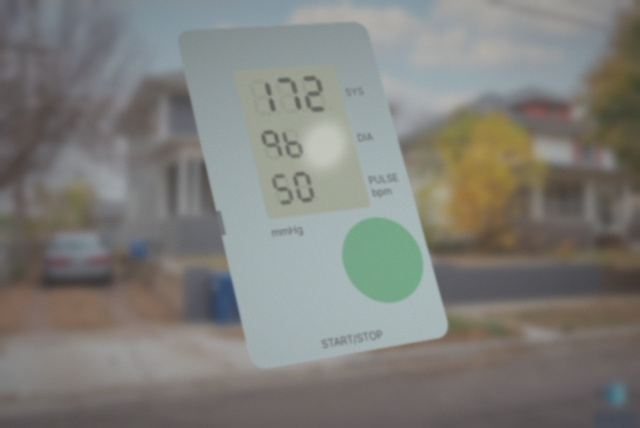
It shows 96 (mmHg)
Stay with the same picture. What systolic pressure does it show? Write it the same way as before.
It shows 172 (mmHg)
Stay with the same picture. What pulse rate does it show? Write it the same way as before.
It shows 50 (bpm)
